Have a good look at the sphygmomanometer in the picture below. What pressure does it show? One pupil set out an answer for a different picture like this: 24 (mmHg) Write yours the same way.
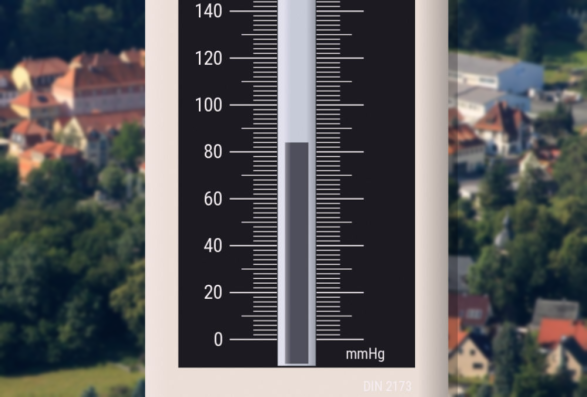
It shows 84 (mmHg)
